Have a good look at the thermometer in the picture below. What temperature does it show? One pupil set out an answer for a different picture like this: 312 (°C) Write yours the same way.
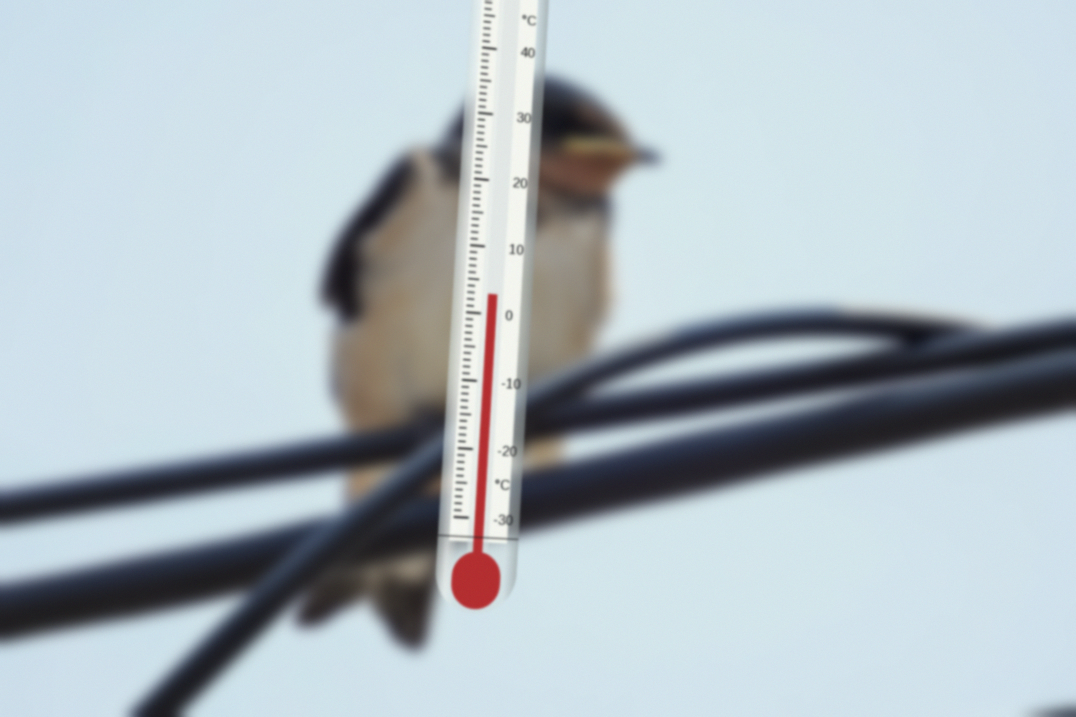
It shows 3 (°C)
